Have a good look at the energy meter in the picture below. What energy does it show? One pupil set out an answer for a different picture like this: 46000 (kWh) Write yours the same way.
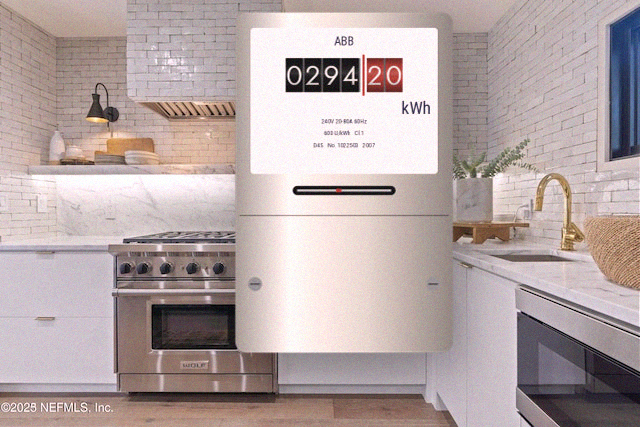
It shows 294.20 (kWh)
